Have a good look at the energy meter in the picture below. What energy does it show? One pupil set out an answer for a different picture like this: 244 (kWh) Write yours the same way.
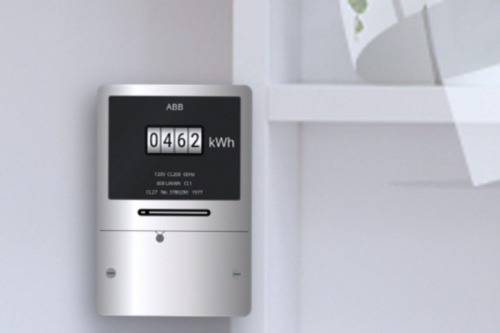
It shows 462 (kWh)
